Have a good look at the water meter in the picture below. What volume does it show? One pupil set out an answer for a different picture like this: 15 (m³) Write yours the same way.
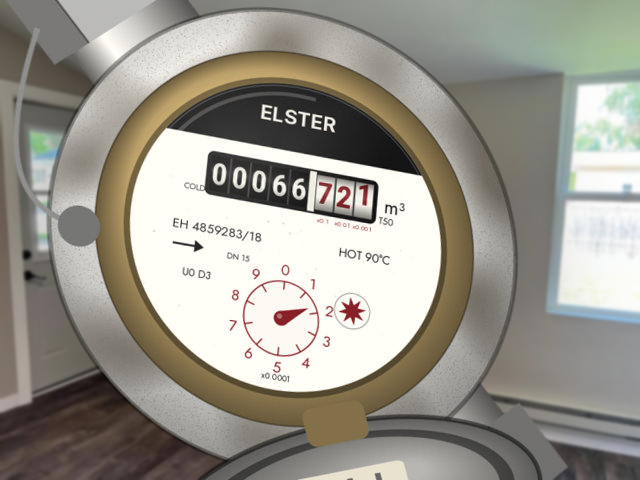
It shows 66.7211 (m³)
